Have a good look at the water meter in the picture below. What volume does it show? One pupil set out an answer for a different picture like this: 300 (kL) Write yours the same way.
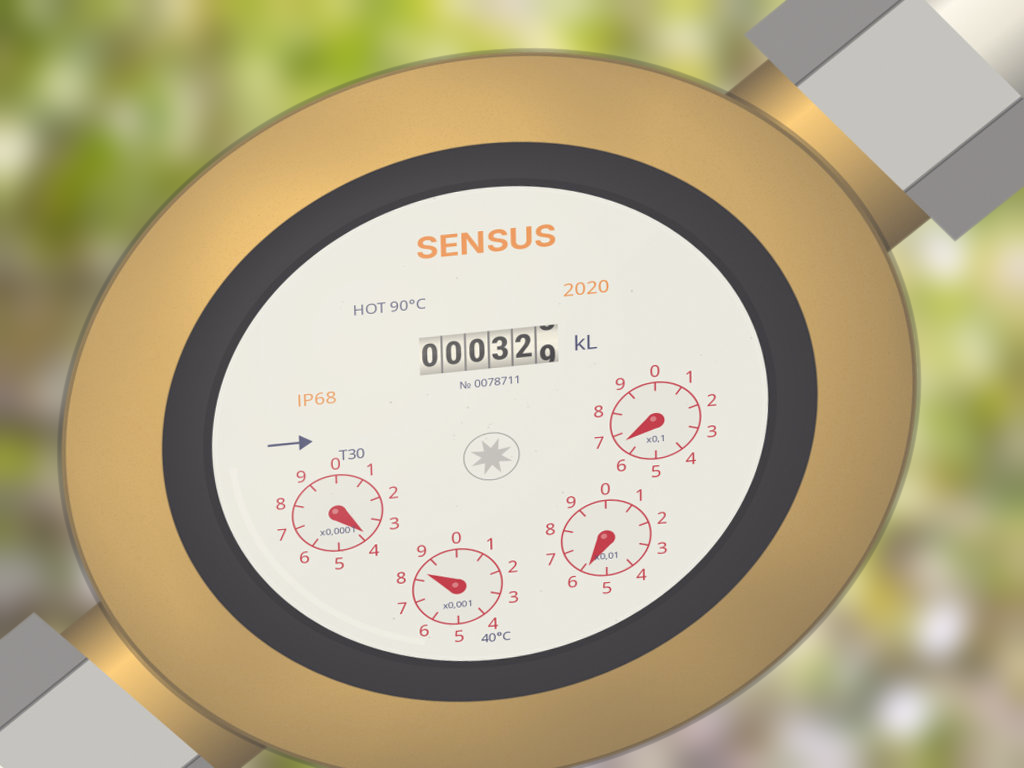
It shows 328.6583 (kL)
